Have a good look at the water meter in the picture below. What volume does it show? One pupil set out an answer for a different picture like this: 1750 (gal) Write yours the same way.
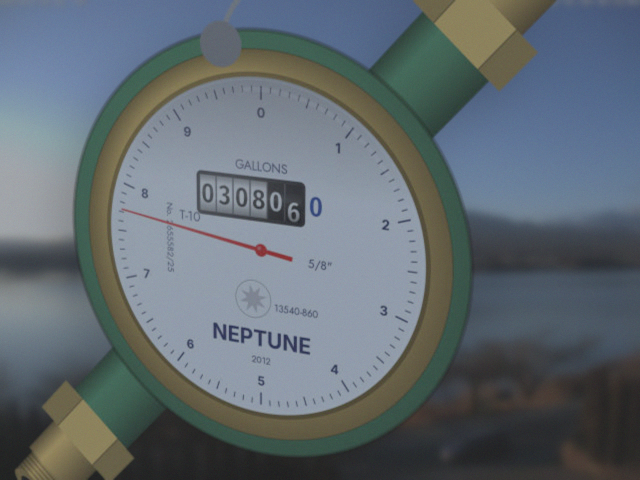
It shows 308057.7 (gal)
